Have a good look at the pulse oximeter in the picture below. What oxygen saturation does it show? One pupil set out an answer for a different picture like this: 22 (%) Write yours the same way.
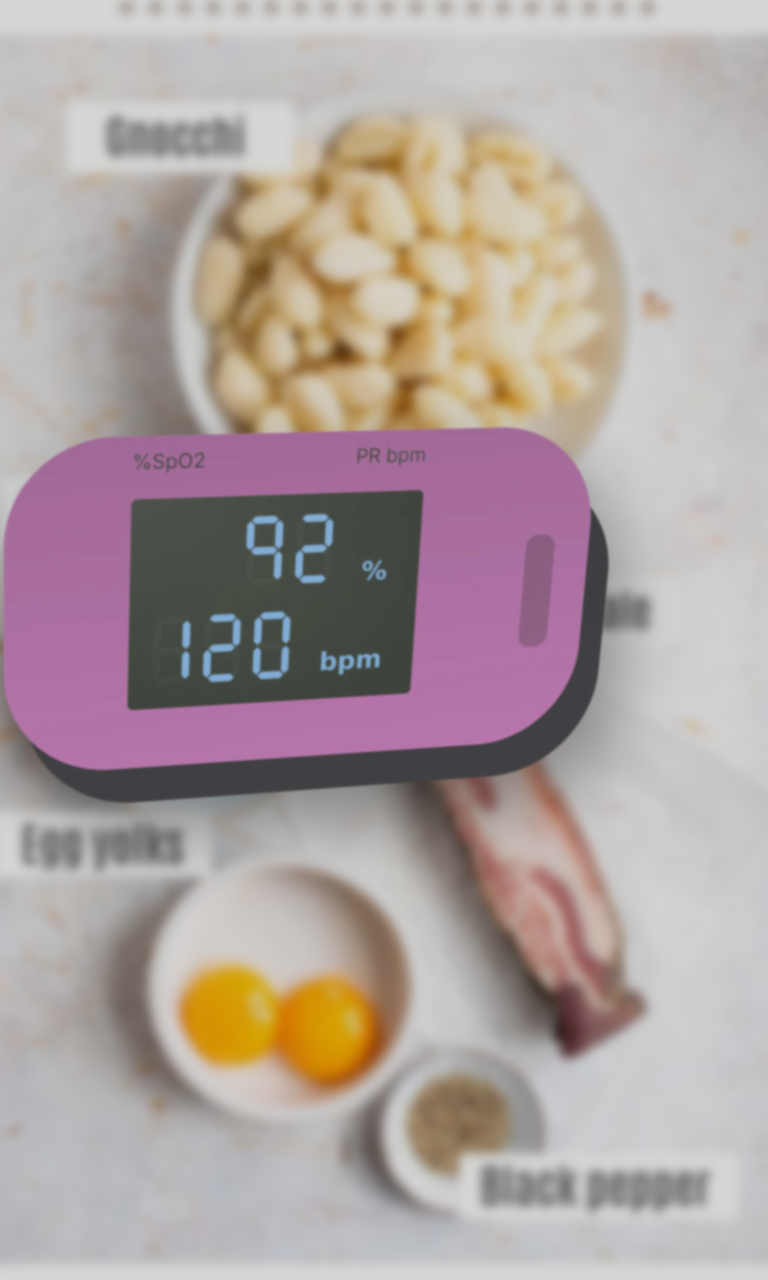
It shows 92 (%)
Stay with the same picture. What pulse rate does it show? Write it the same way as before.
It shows 120 (bpm)
